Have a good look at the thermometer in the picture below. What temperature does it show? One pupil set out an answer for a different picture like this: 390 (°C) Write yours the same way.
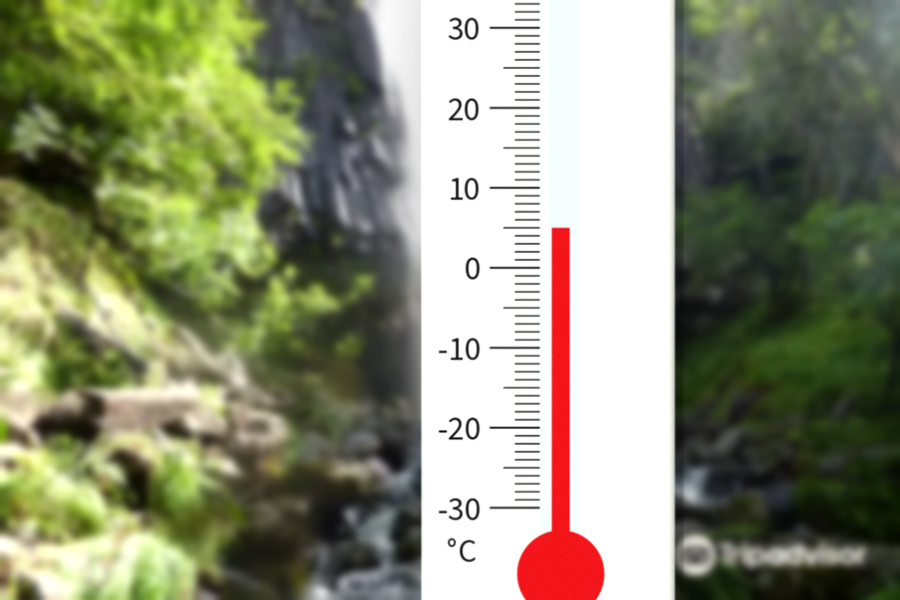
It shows 5 (°C)
